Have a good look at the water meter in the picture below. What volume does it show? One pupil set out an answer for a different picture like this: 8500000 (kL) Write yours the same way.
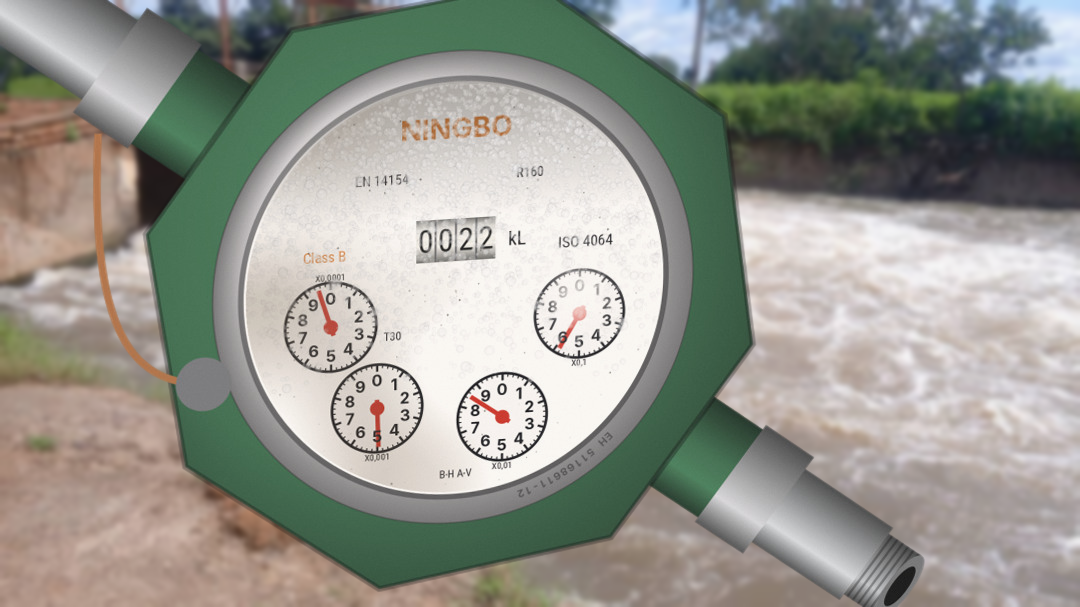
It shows 22.5849 (kL)
